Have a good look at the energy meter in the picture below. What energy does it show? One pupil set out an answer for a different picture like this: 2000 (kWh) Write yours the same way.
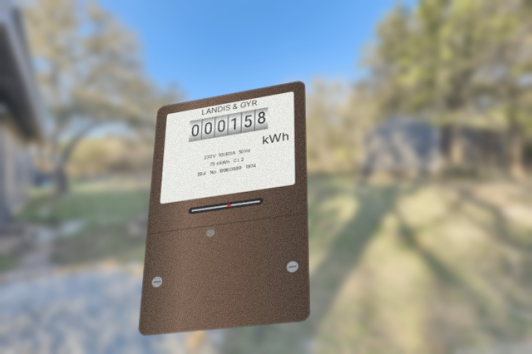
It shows 158 (kWh)
